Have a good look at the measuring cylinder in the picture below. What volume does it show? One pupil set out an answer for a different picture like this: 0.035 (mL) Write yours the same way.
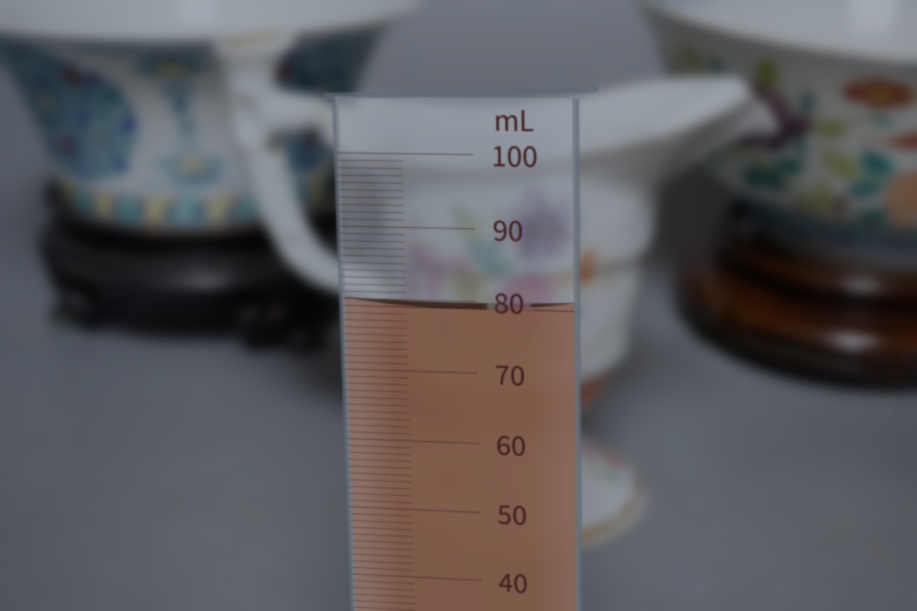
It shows 79 (mL)
